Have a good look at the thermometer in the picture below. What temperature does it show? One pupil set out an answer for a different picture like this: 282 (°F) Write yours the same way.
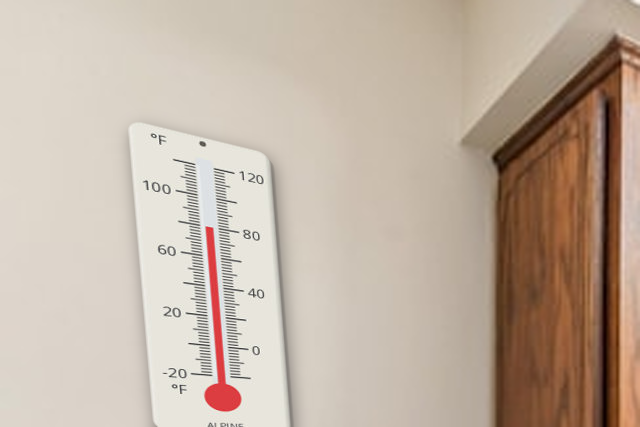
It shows 80 (°F)
